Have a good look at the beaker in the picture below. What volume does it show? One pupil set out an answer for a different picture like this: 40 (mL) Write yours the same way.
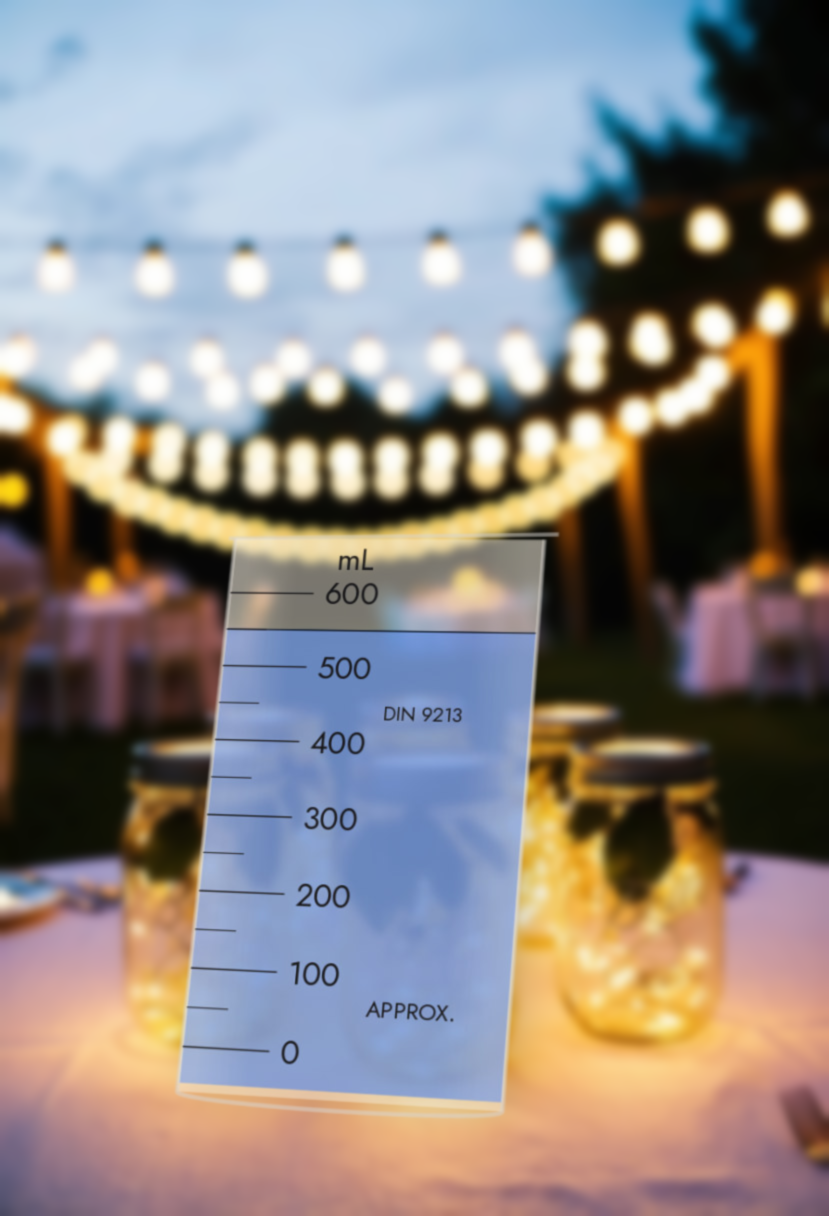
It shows 550 (mL)
